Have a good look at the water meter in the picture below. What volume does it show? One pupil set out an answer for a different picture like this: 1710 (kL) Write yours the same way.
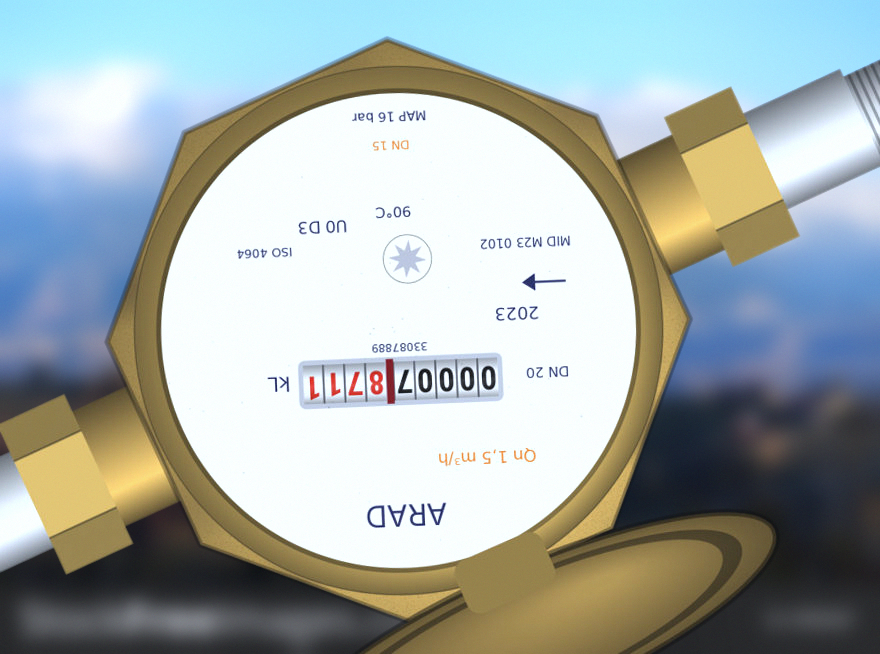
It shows 7.8711 (kL)
